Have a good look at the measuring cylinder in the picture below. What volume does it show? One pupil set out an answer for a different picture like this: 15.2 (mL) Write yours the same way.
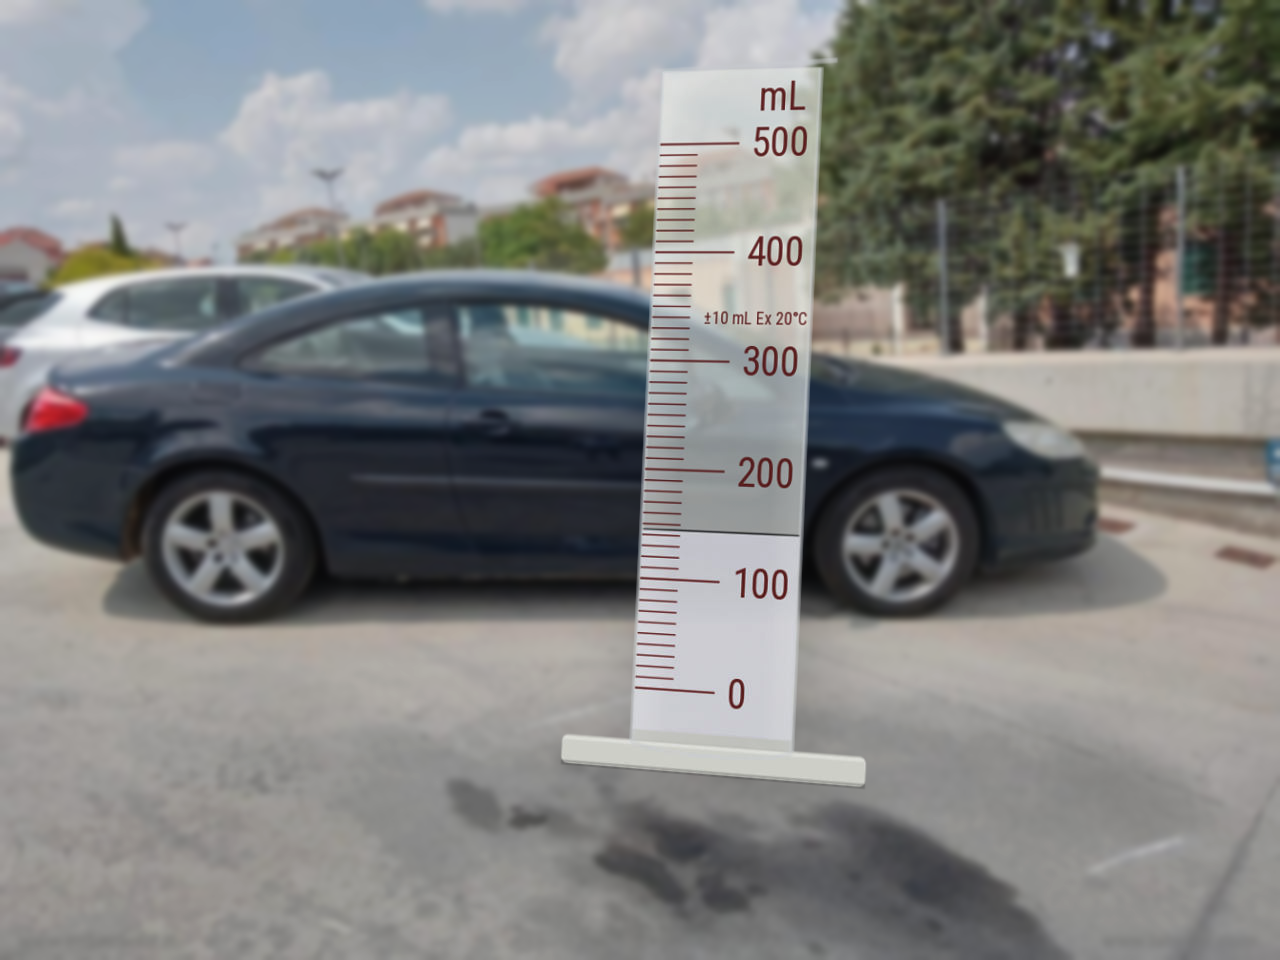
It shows 145 (mL)
